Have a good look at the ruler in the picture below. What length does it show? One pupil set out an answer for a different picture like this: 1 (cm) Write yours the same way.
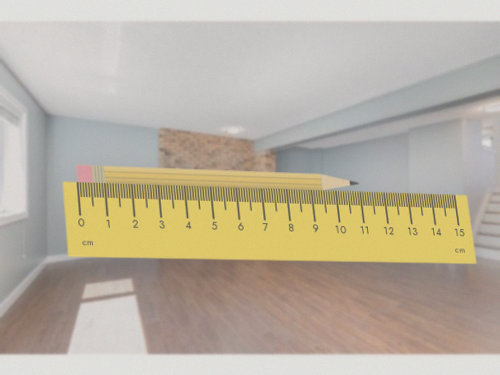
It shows 11 (cm)
